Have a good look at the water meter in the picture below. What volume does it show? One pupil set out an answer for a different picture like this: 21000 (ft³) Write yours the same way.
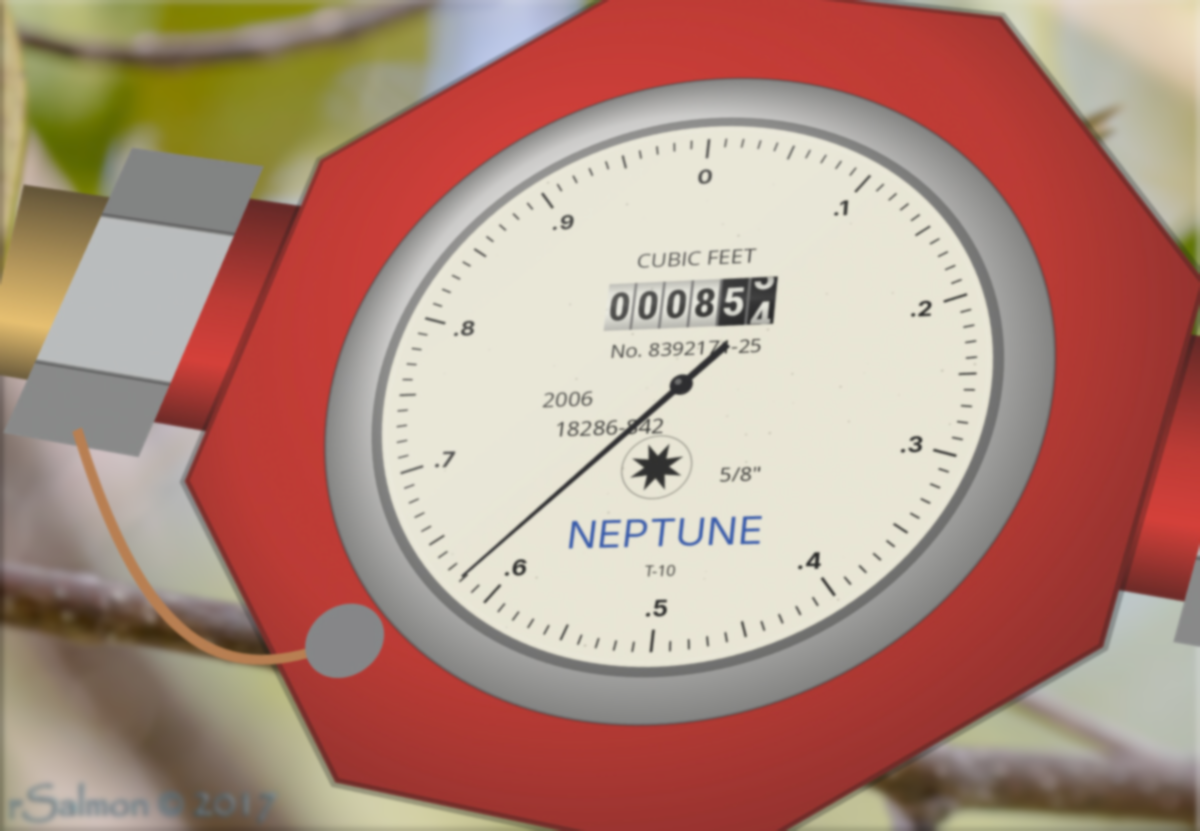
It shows 853.62 (ft³)
